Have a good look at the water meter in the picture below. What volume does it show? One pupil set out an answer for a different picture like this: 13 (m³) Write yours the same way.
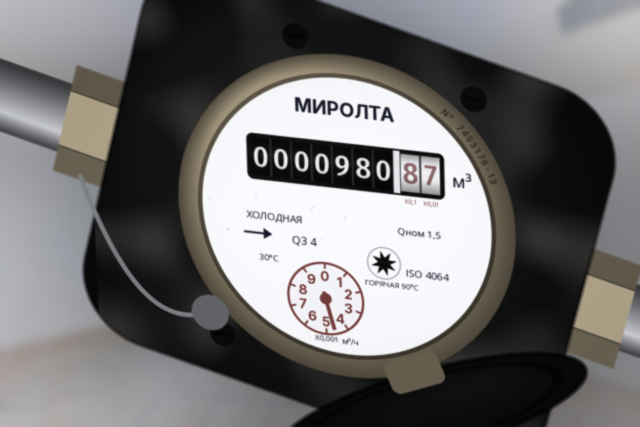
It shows 980.874 (m³)
